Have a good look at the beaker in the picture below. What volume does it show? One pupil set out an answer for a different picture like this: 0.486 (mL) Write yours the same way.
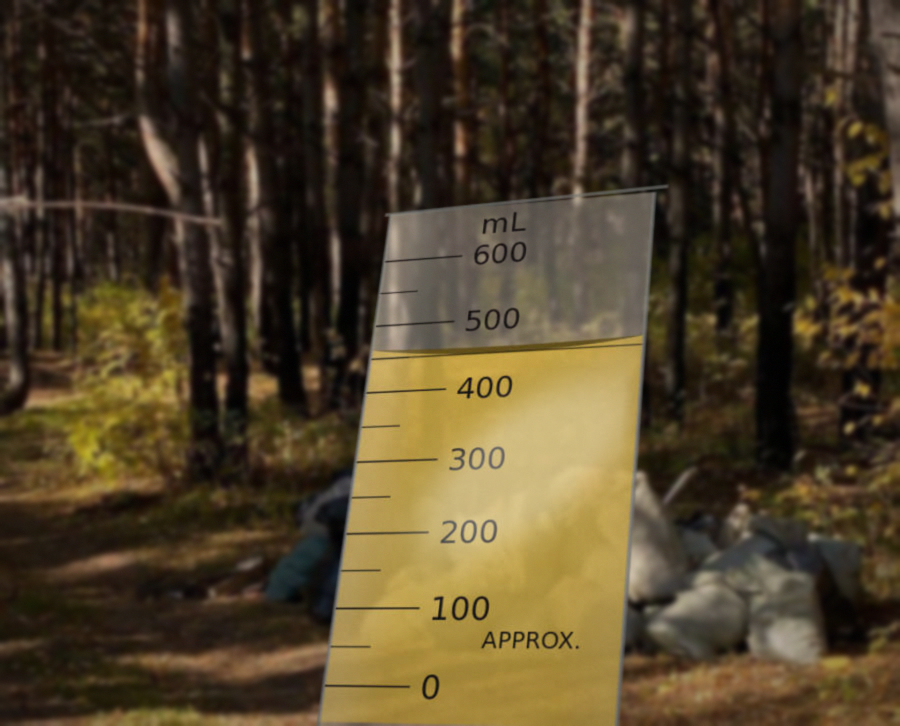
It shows 450 (mL)
